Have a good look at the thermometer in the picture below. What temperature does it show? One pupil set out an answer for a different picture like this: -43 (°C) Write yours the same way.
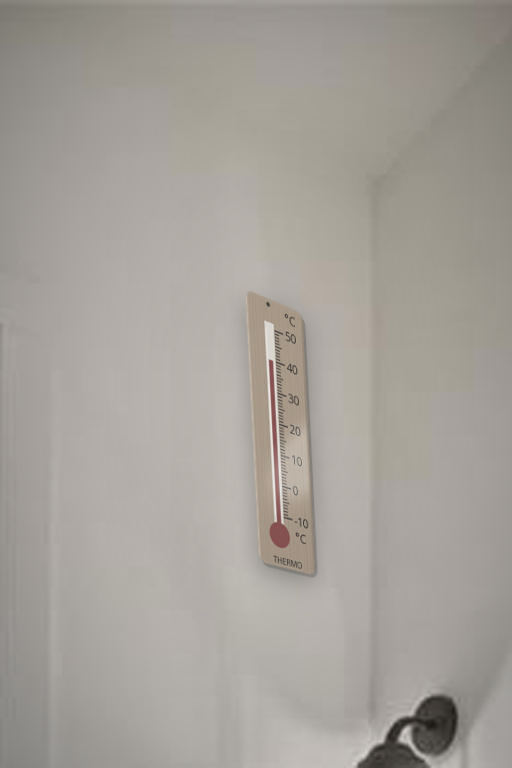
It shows 40 (°C)
